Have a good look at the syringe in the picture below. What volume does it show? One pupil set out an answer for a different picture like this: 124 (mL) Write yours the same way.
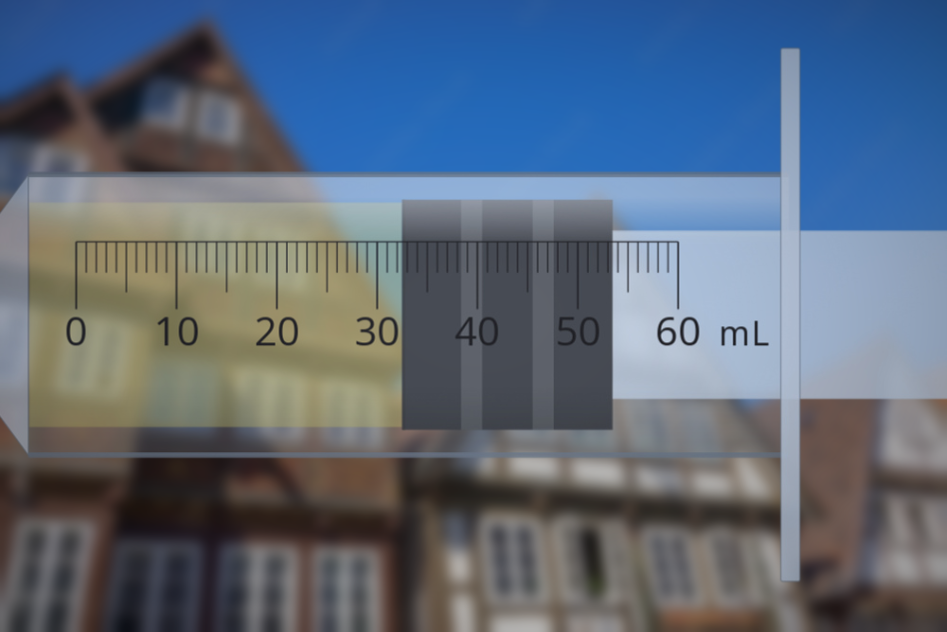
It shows 32.5 (mL)
